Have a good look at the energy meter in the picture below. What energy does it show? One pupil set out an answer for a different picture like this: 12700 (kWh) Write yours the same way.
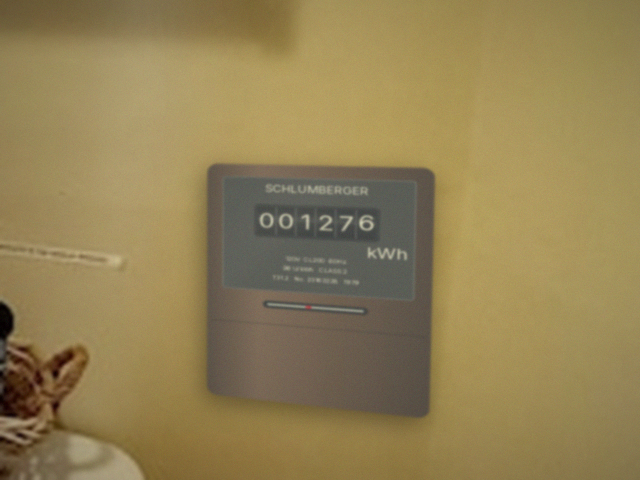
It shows 1276 (kWh)
